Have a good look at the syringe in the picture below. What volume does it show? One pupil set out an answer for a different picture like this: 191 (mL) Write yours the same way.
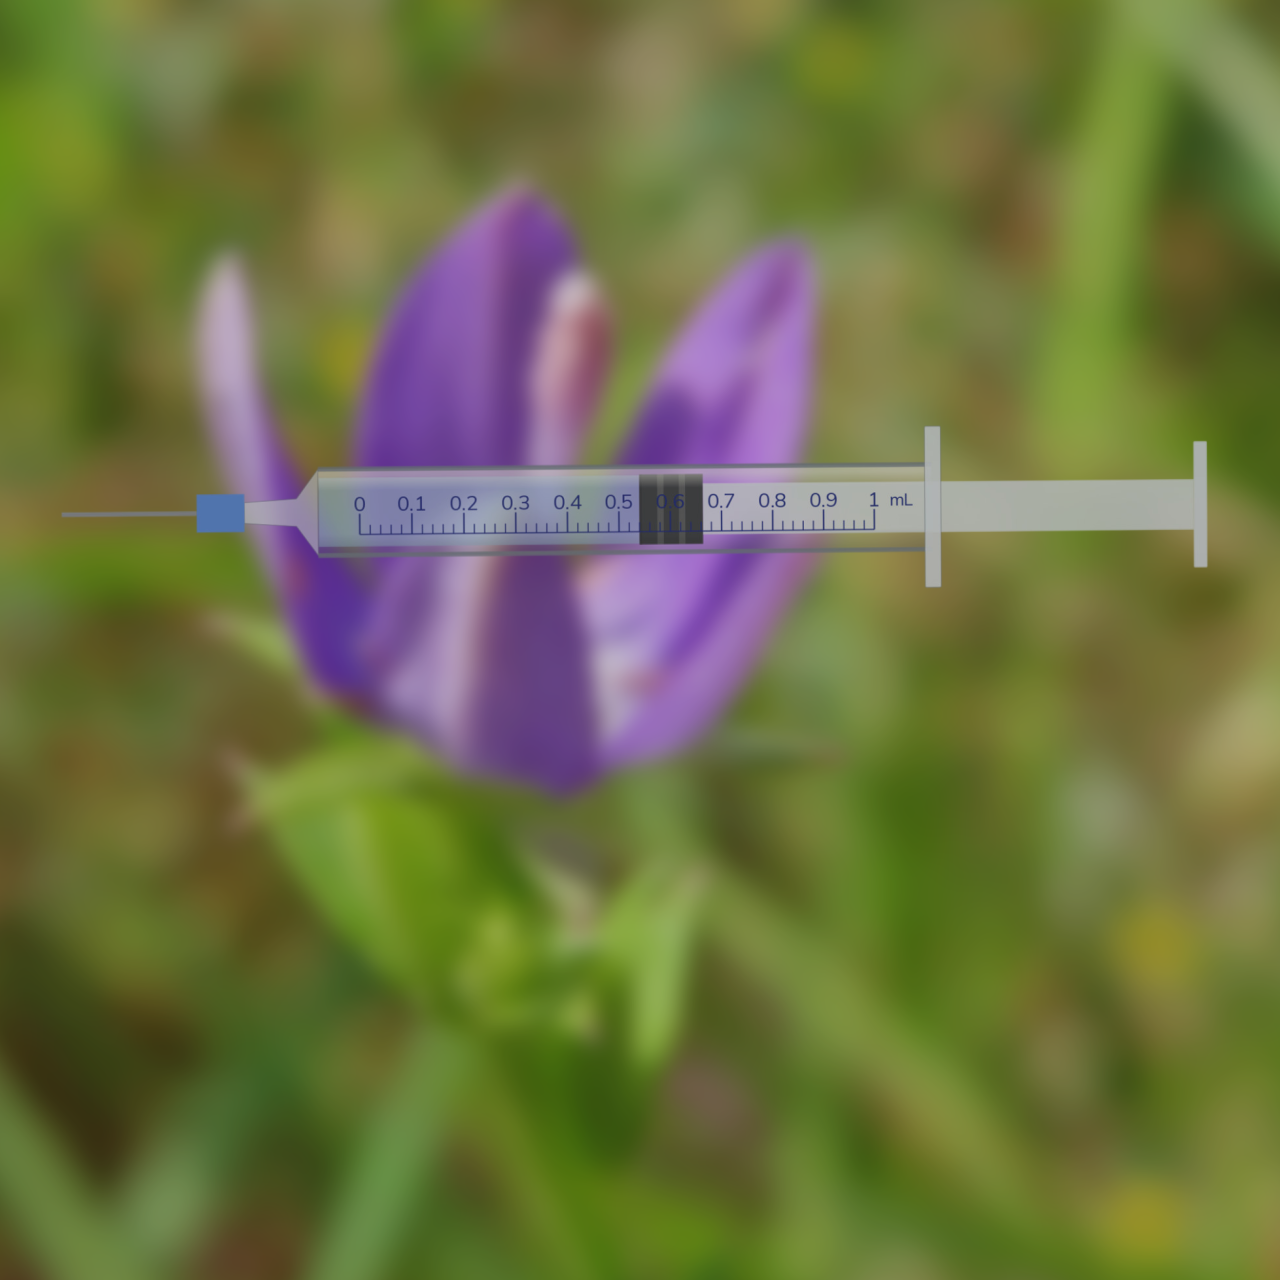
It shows 0.54 (mL)
